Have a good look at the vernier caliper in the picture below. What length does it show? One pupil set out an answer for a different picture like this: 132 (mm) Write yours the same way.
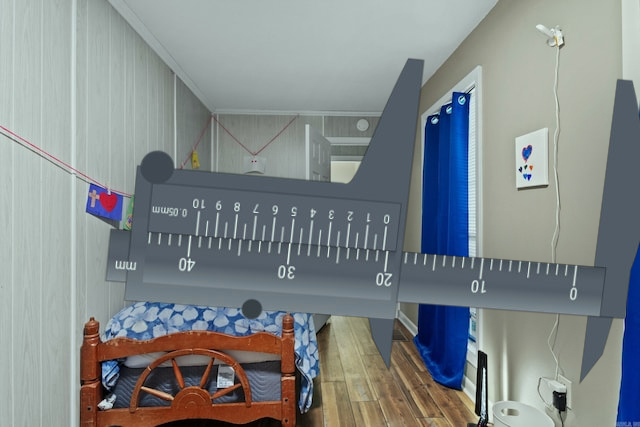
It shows 20.4 (mm)
